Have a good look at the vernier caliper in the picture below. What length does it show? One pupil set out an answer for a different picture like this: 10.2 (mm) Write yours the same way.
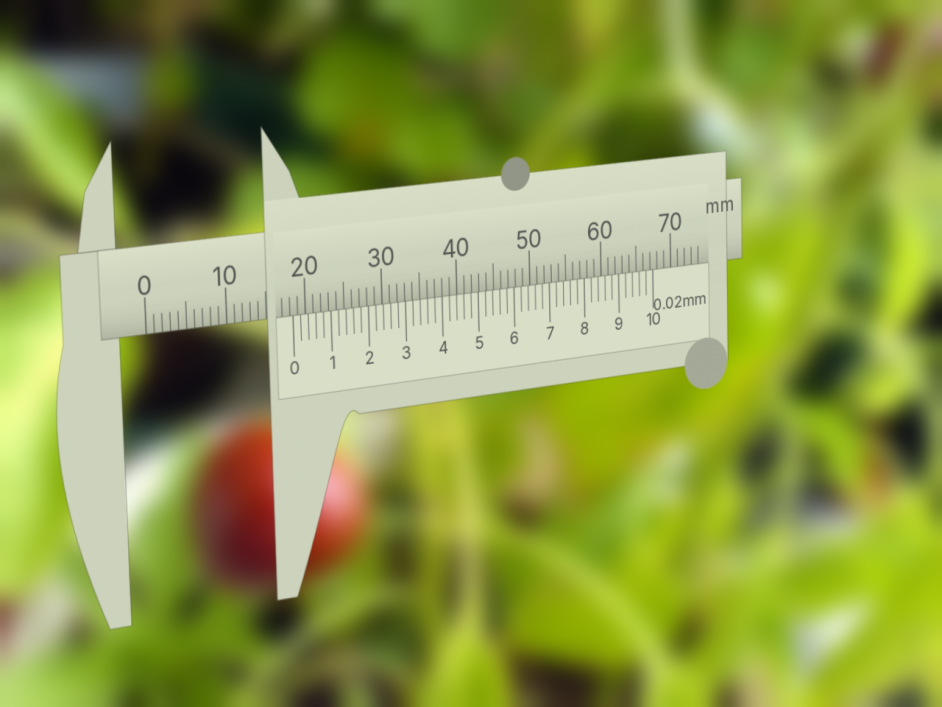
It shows 18.4 (mm)
